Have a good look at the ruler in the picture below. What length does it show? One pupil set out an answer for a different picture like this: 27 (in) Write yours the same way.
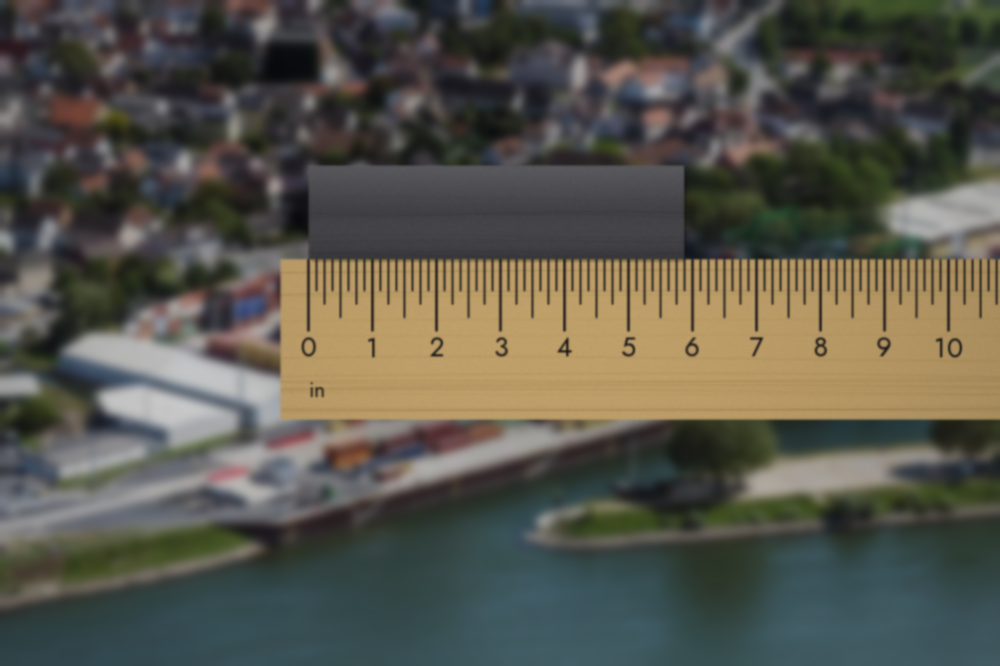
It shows 5.875 (in)
